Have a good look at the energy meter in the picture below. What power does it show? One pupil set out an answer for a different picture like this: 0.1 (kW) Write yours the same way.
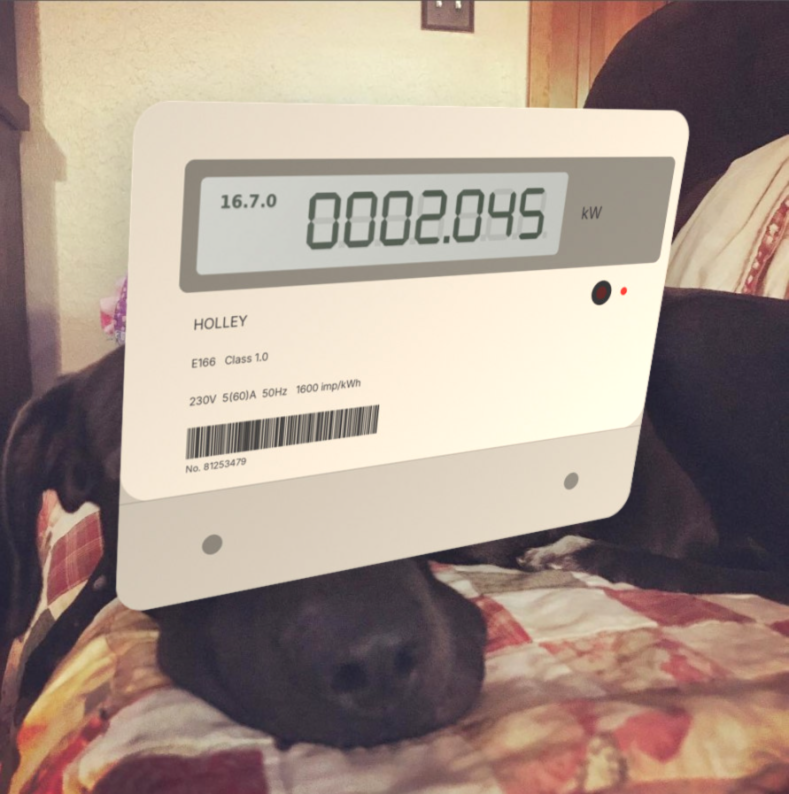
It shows 2.045 (kW)
